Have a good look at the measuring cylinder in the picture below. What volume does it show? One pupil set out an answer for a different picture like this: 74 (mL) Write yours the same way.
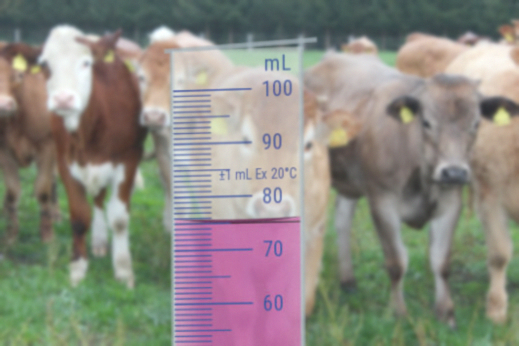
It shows 75 (mL)
